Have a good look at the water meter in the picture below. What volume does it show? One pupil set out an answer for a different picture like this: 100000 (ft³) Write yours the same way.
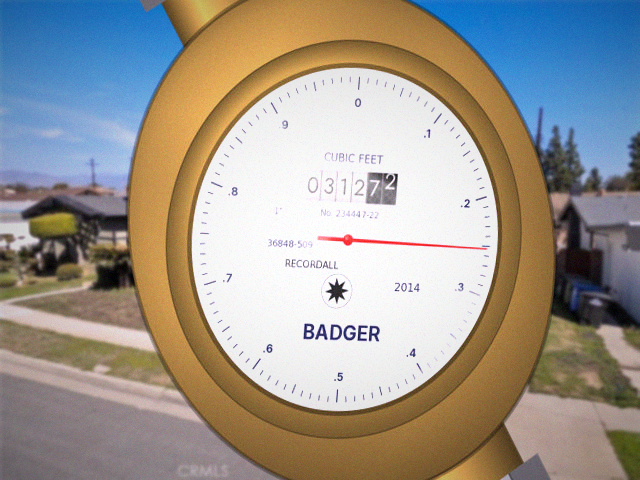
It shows 31272.25 (ft³)
